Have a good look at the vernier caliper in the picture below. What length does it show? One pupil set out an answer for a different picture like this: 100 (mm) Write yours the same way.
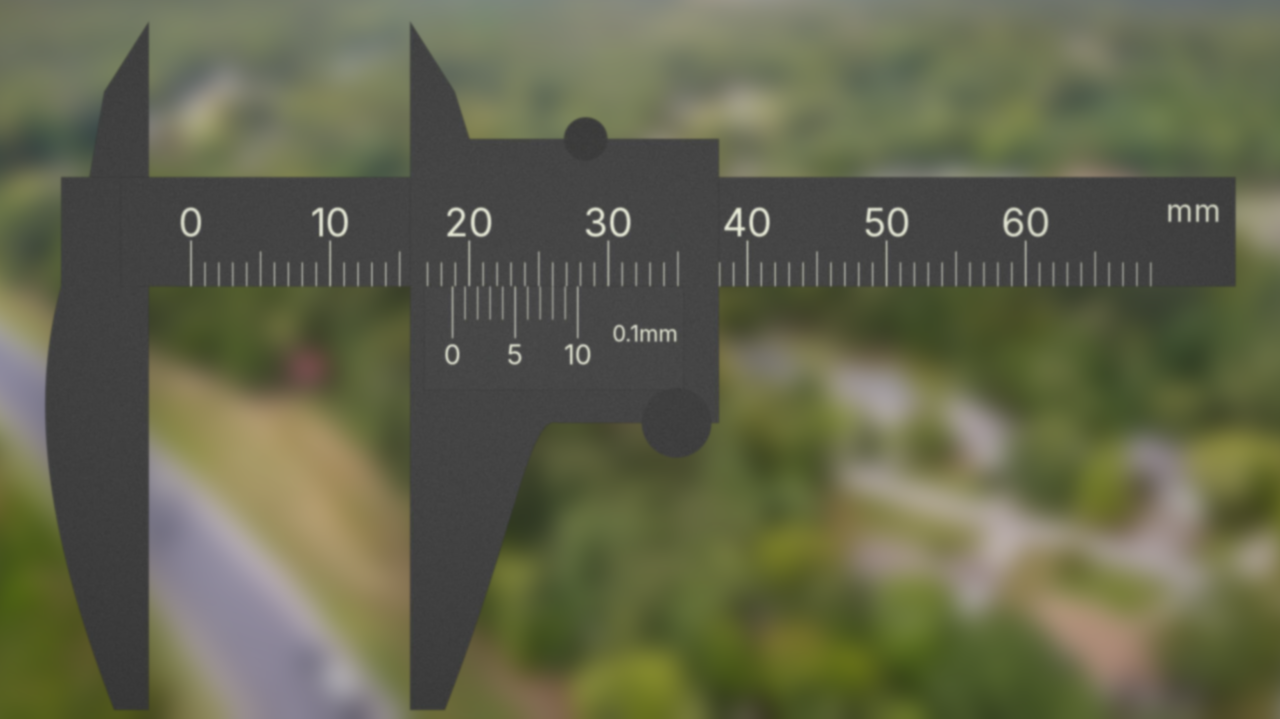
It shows 18.8 (mm)
